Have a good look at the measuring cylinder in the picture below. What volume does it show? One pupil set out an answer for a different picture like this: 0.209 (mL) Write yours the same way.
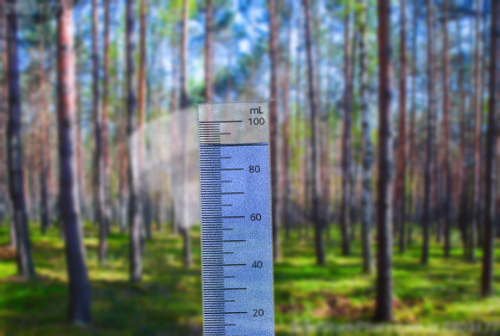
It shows 90 (mL)
